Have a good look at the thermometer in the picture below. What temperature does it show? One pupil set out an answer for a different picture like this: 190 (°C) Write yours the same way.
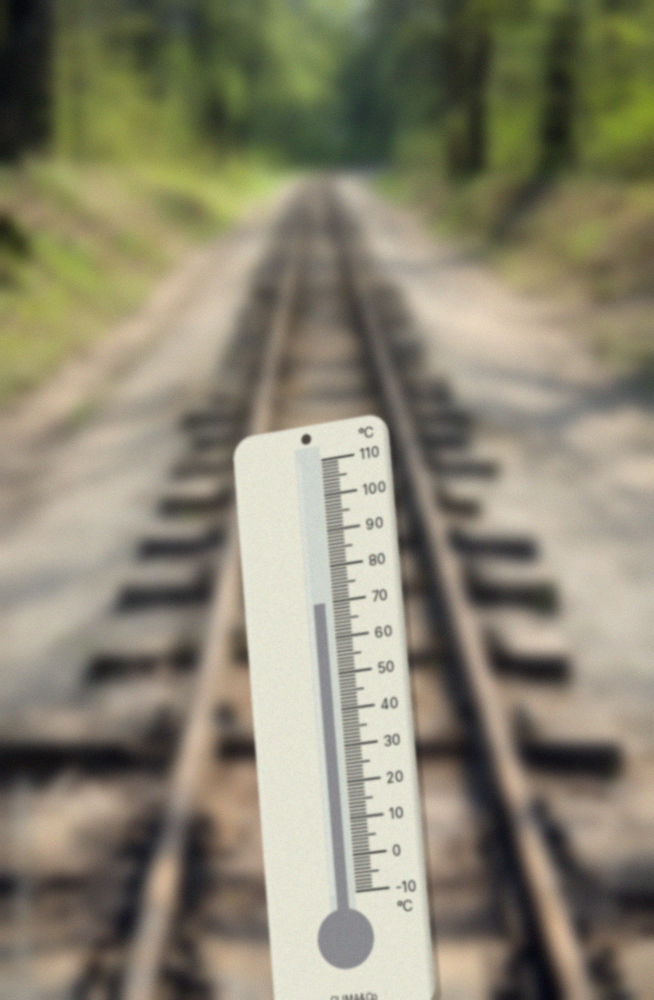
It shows 70 (°C)
